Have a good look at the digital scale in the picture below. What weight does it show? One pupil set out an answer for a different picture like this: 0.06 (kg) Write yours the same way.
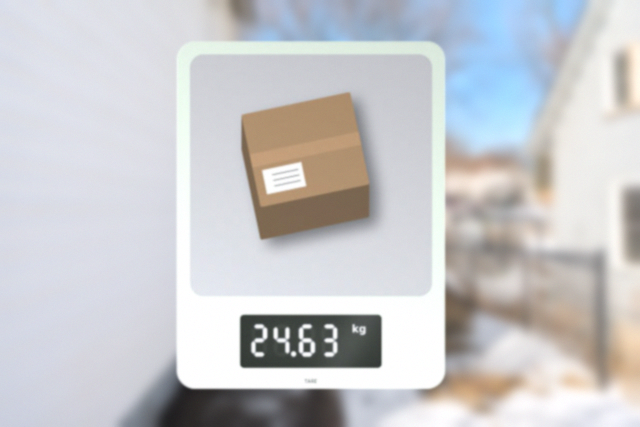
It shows 24.63 (kg)
